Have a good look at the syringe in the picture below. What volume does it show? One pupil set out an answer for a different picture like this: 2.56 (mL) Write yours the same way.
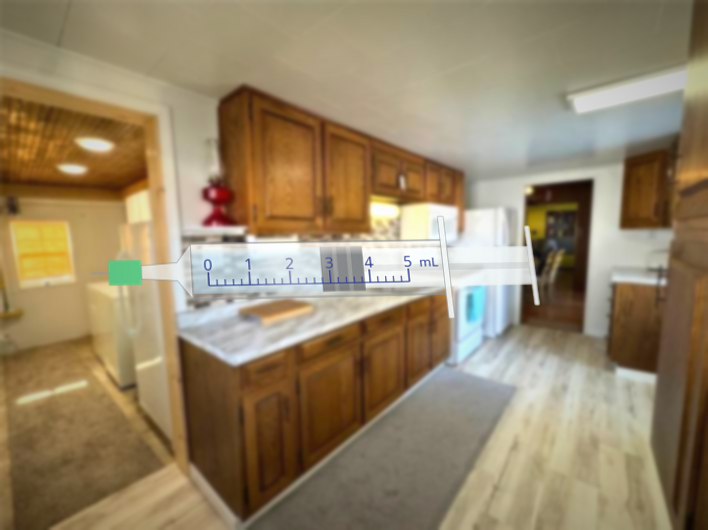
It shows 2.8 (mL)
